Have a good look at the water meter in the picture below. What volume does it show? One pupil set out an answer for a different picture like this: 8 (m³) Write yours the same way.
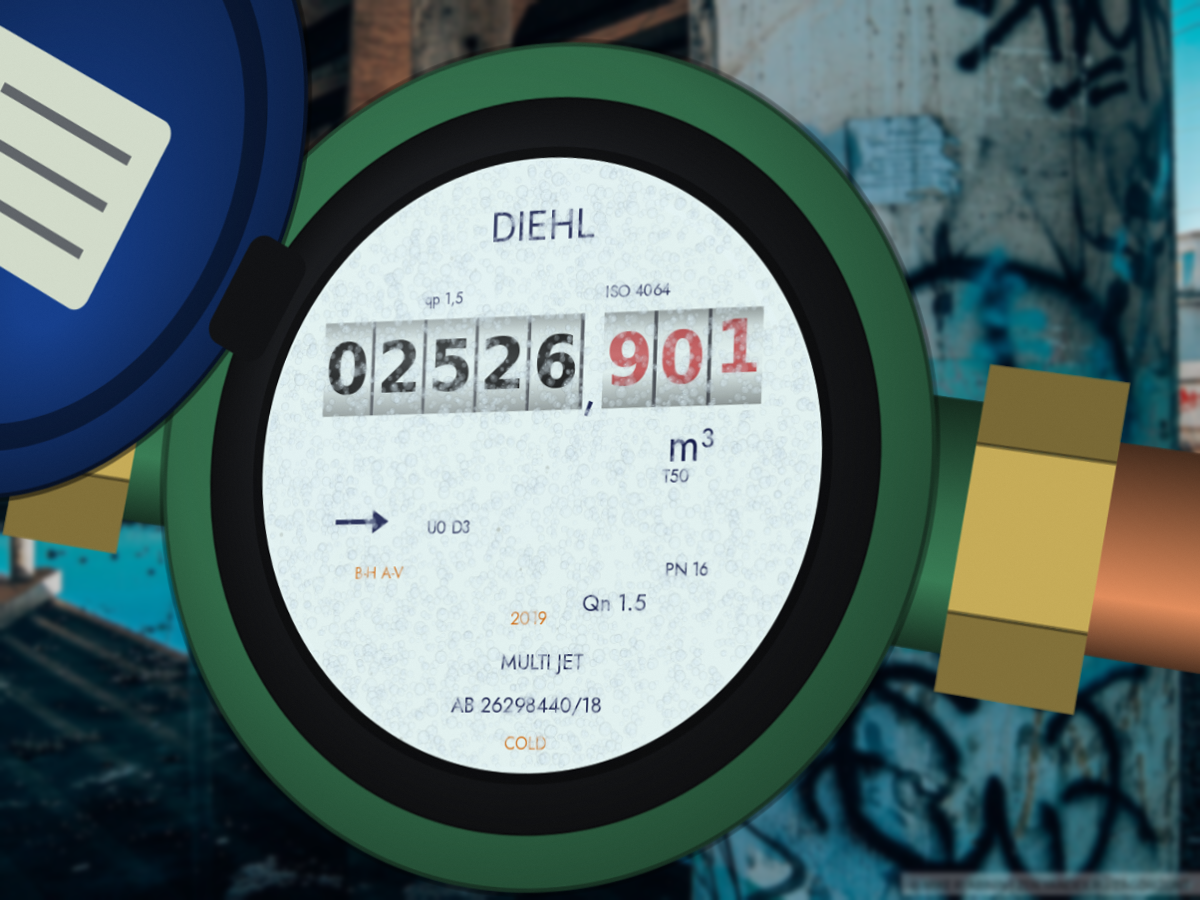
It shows 2526.901 (m³)
